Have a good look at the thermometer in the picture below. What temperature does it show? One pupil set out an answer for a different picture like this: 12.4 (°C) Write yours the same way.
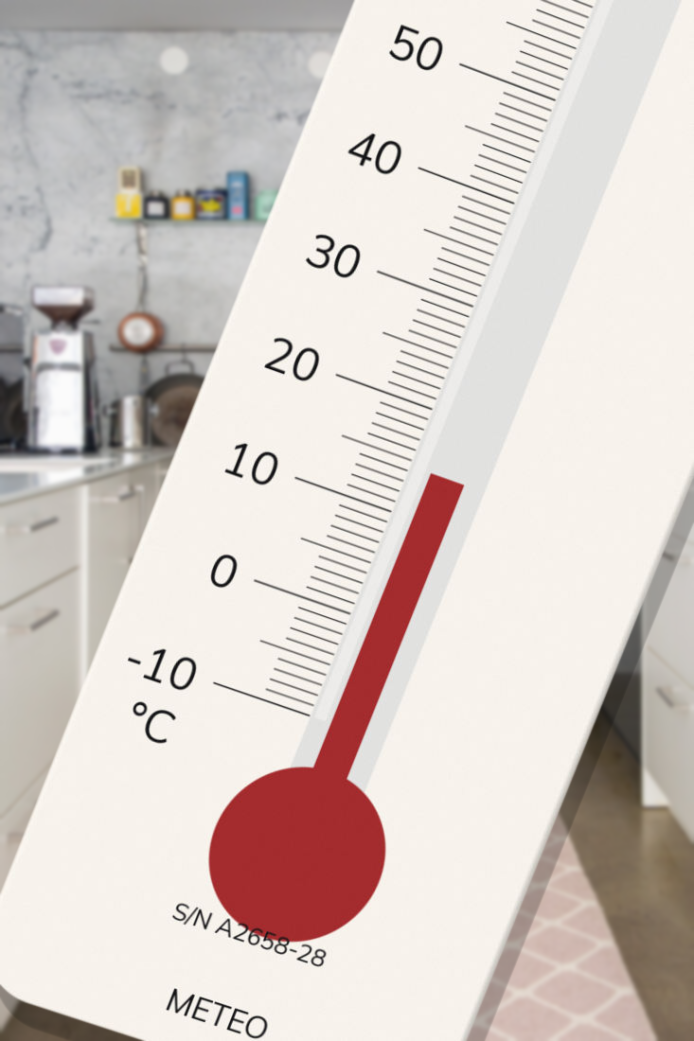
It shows 14.5 (°C)
